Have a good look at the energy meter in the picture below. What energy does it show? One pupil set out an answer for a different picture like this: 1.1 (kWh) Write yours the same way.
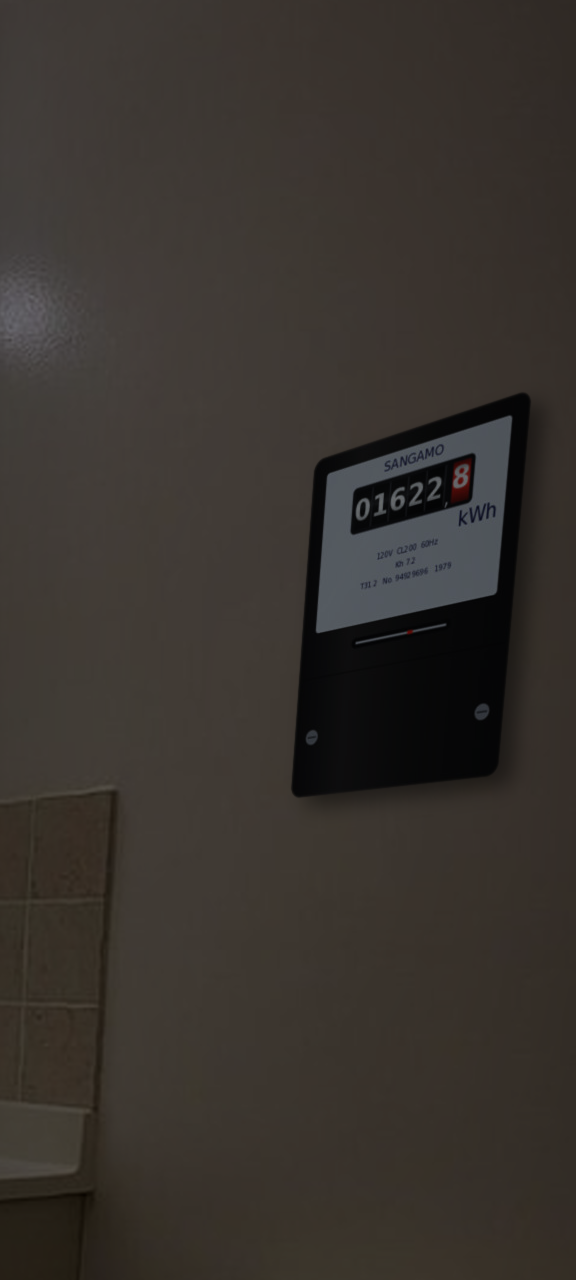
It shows 1622.8 (kWh)
